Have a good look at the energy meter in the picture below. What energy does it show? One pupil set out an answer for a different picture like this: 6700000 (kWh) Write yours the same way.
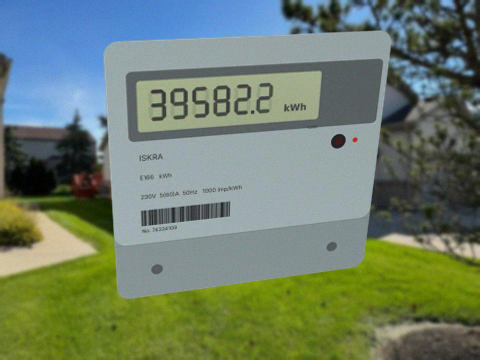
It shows 39582.2 (kWh)
